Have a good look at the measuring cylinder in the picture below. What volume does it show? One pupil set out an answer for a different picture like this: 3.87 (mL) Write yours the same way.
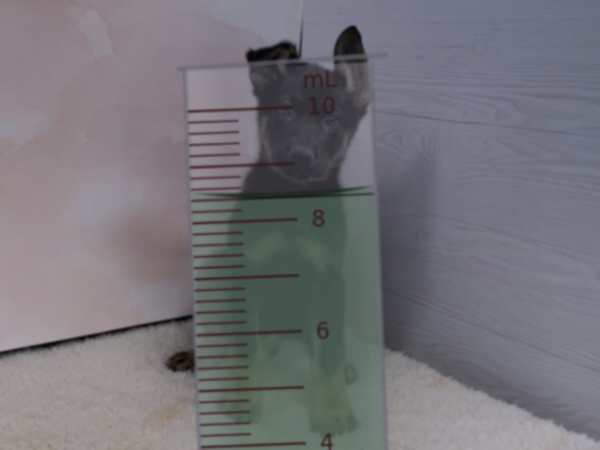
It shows 8.4 (mL)
